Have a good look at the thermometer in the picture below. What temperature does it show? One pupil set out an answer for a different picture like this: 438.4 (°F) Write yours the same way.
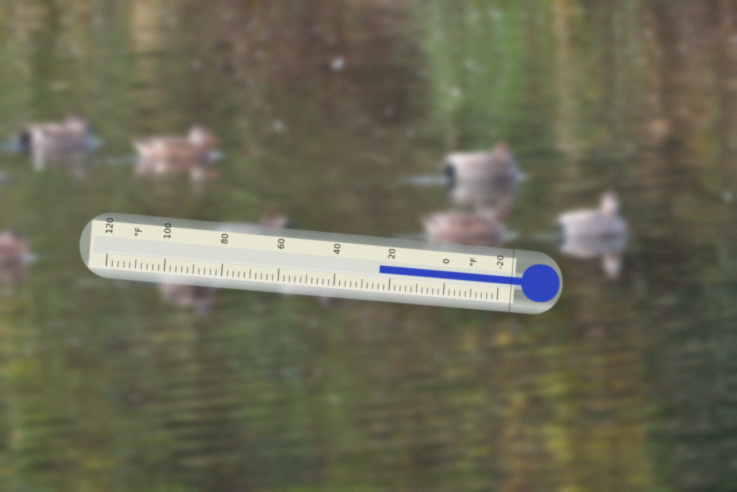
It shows 24 (°F)
